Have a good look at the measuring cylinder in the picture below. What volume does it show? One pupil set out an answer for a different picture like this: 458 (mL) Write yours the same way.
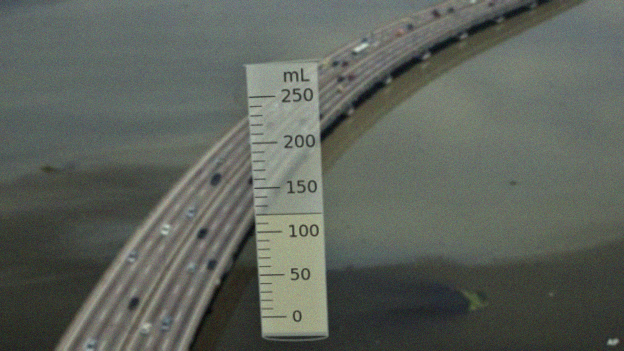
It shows 120 (mL)
